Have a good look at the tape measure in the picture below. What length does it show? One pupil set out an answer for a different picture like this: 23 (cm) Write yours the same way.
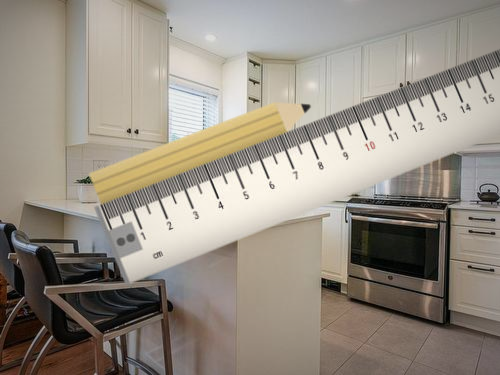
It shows 8.5 (cm)
